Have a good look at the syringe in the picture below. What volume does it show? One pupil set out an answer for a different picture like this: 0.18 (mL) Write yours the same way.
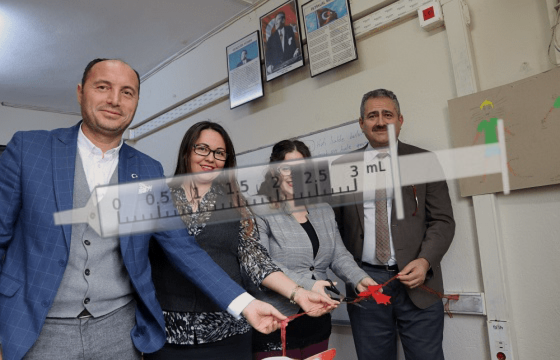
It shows 2.2 (mL)
